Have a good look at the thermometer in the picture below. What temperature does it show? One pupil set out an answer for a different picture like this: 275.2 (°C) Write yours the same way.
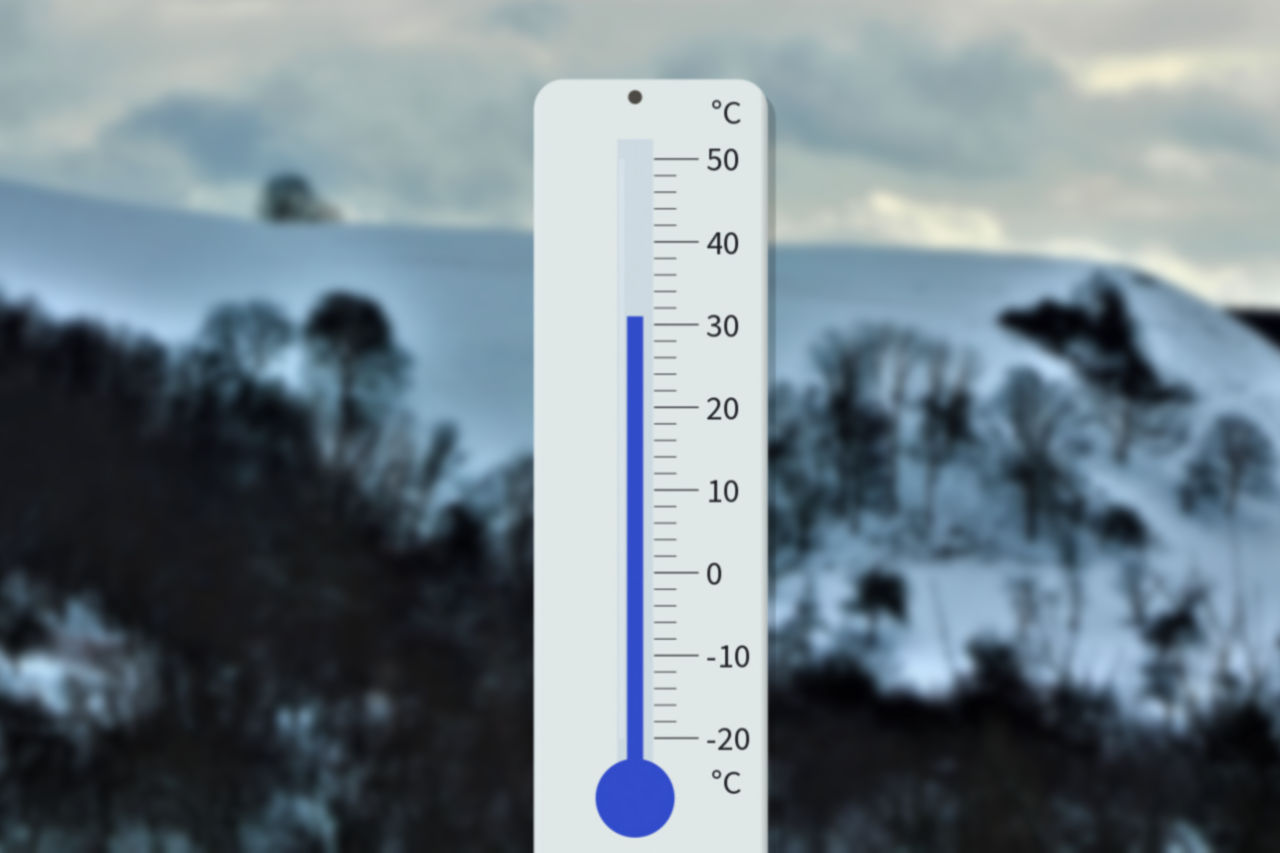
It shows 31 (°C)
